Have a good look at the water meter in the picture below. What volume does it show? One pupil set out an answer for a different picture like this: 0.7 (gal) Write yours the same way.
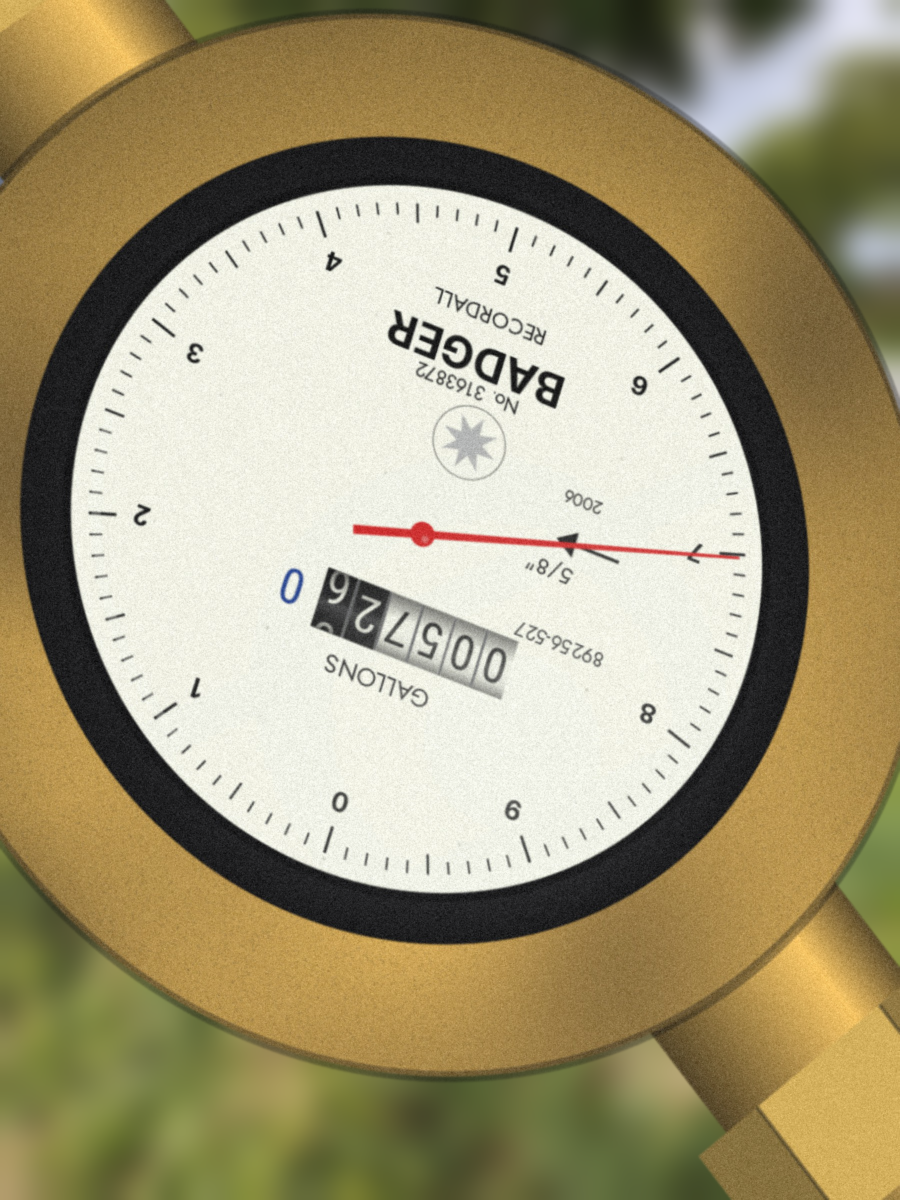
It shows 57257.0 (gal)
